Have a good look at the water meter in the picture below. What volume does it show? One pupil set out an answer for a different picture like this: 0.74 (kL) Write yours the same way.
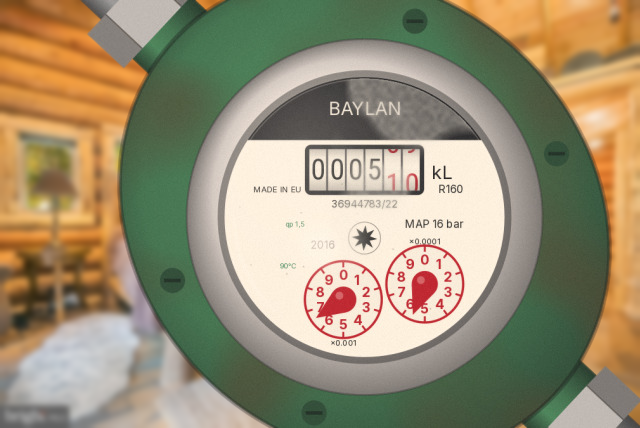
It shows 5.0965 (kL)
